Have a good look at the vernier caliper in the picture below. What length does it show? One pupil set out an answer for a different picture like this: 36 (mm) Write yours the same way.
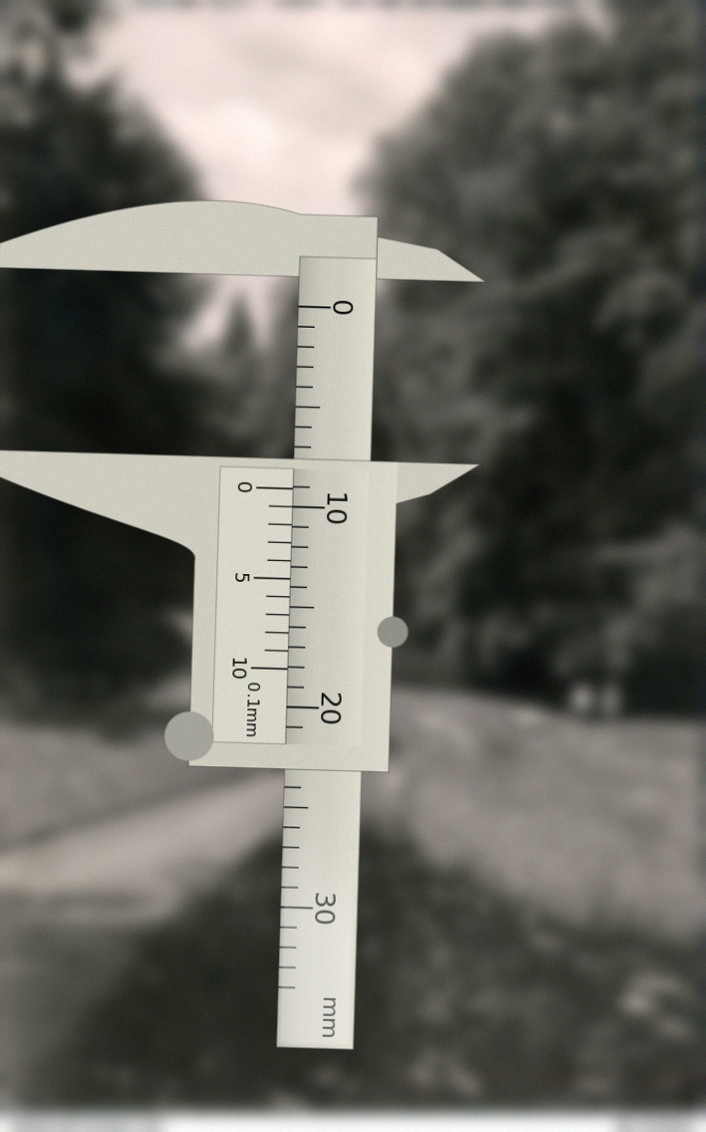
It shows 9.1 (mm)
